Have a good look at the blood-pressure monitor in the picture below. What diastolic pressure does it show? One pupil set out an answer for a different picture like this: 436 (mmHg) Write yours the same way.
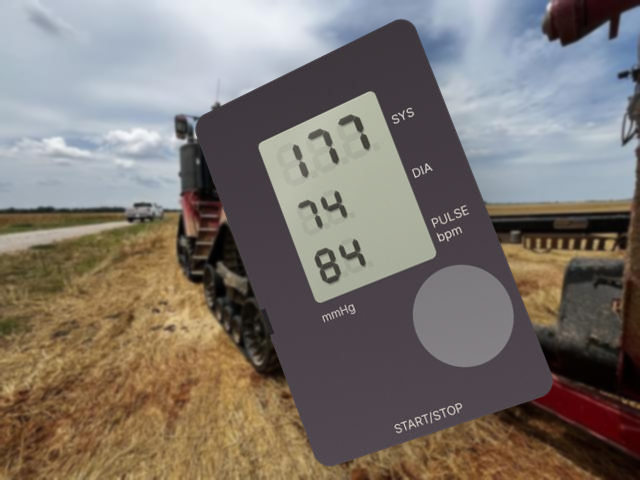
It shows 74 (mmHg)
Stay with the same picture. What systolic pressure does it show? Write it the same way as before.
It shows 177 (mmHg)
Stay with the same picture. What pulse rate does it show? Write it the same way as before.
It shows 84 (bpm)
